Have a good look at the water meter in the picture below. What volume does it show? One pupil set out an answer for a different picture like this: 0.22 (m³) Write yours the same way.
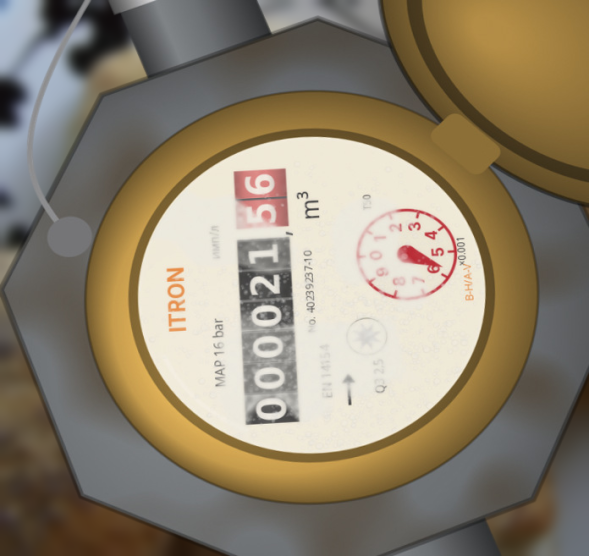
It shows 21.565 (m³)
